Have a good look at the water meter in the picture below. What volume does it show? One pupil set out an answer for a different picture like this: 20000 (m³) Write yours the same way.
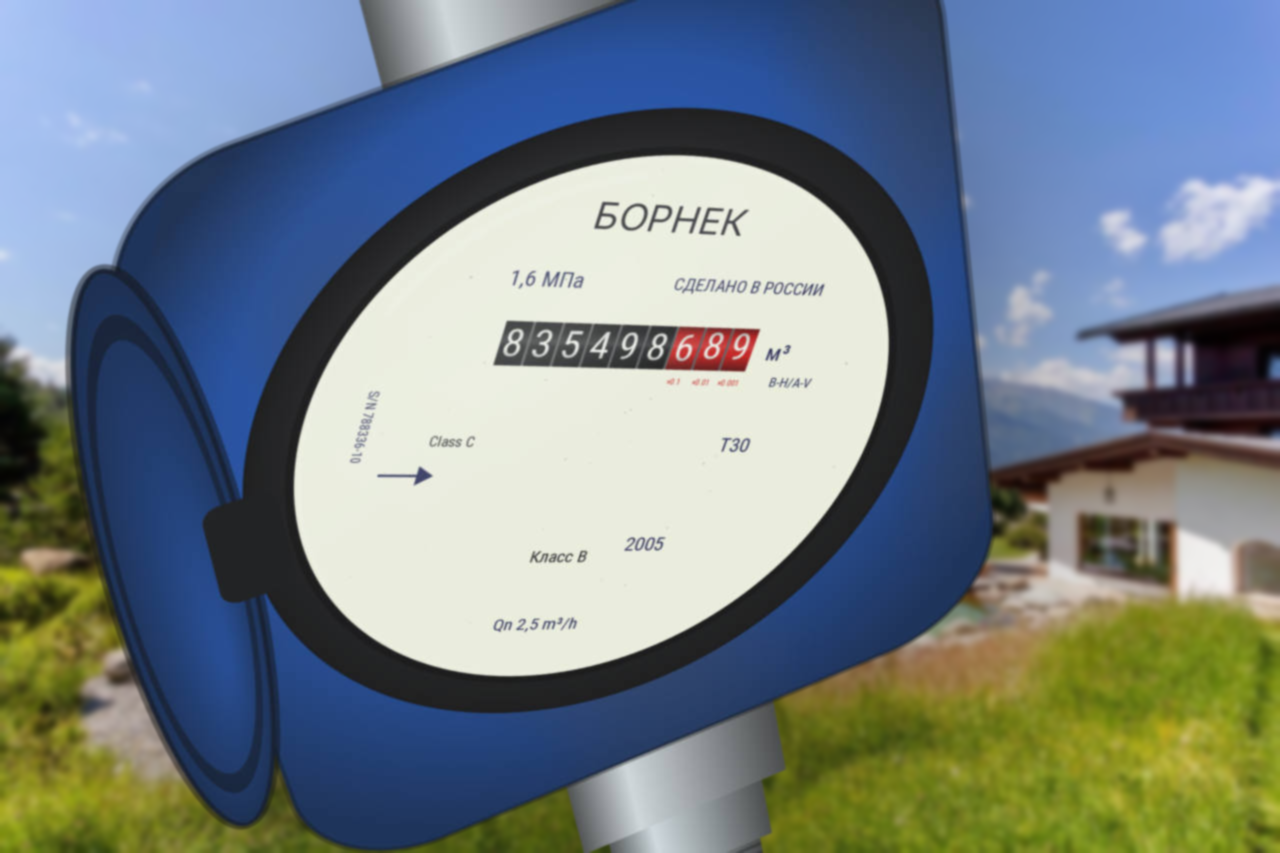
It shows 835498.689 (m³)
